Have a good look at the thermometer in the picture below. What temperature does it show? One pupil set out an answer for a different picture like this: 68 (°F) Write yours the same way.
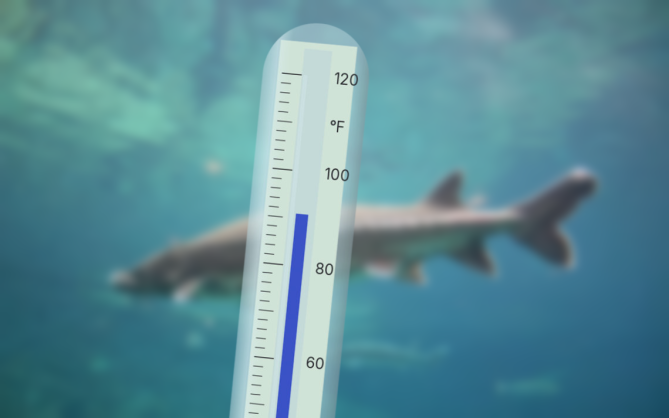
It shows 91 (°F)
